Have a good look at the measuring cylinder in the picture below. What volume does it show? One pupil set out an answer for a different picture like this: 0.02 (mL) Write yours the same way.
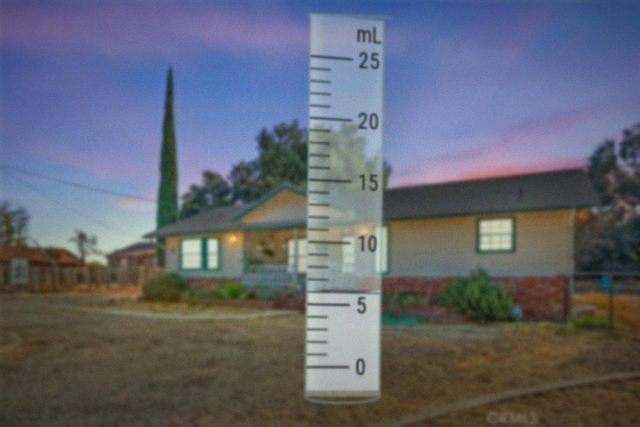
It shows 6 (mL)
